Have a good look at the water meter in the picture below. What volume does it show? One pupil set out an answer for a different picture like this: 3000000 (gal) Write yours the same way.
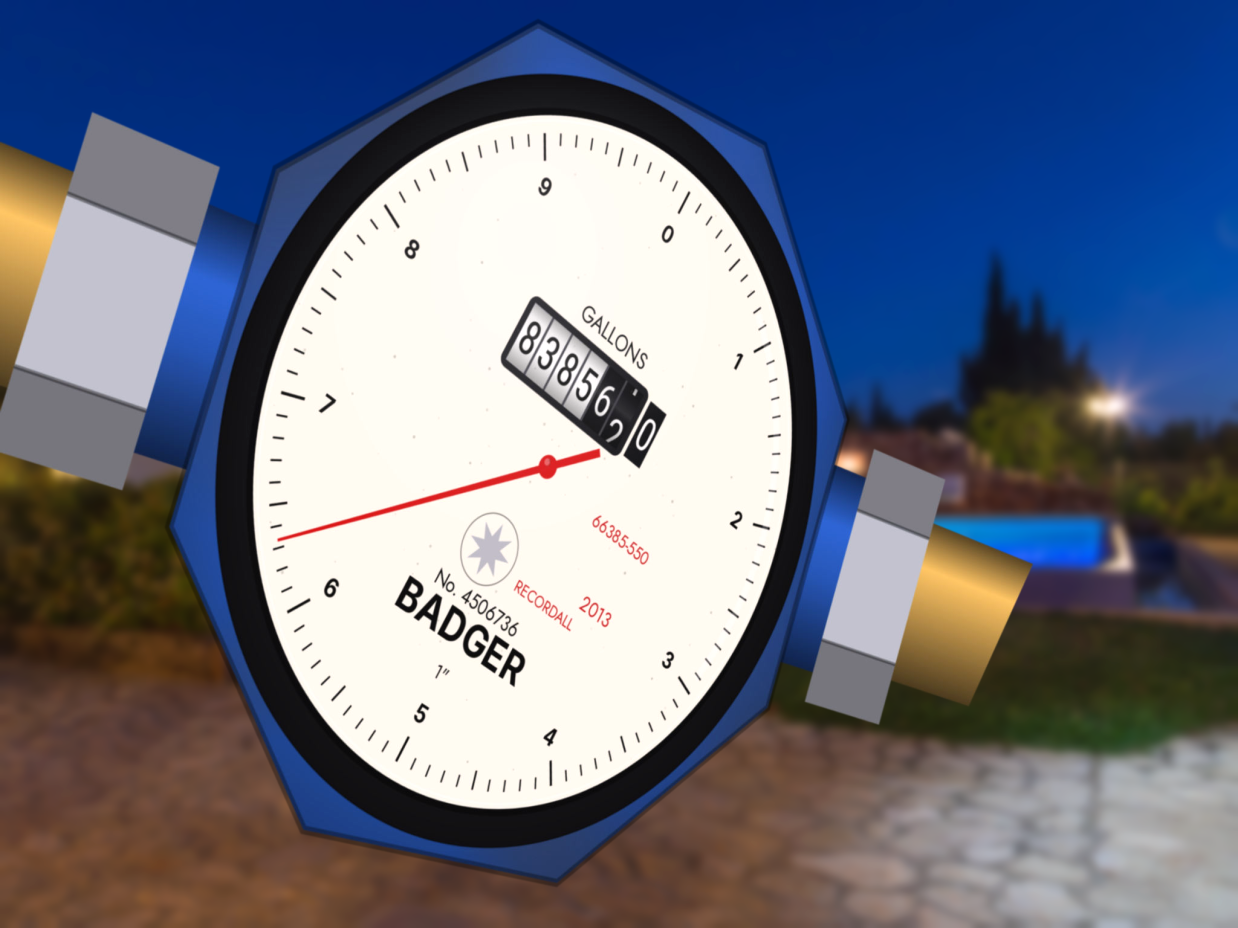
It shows 8385616.3 (gal)
